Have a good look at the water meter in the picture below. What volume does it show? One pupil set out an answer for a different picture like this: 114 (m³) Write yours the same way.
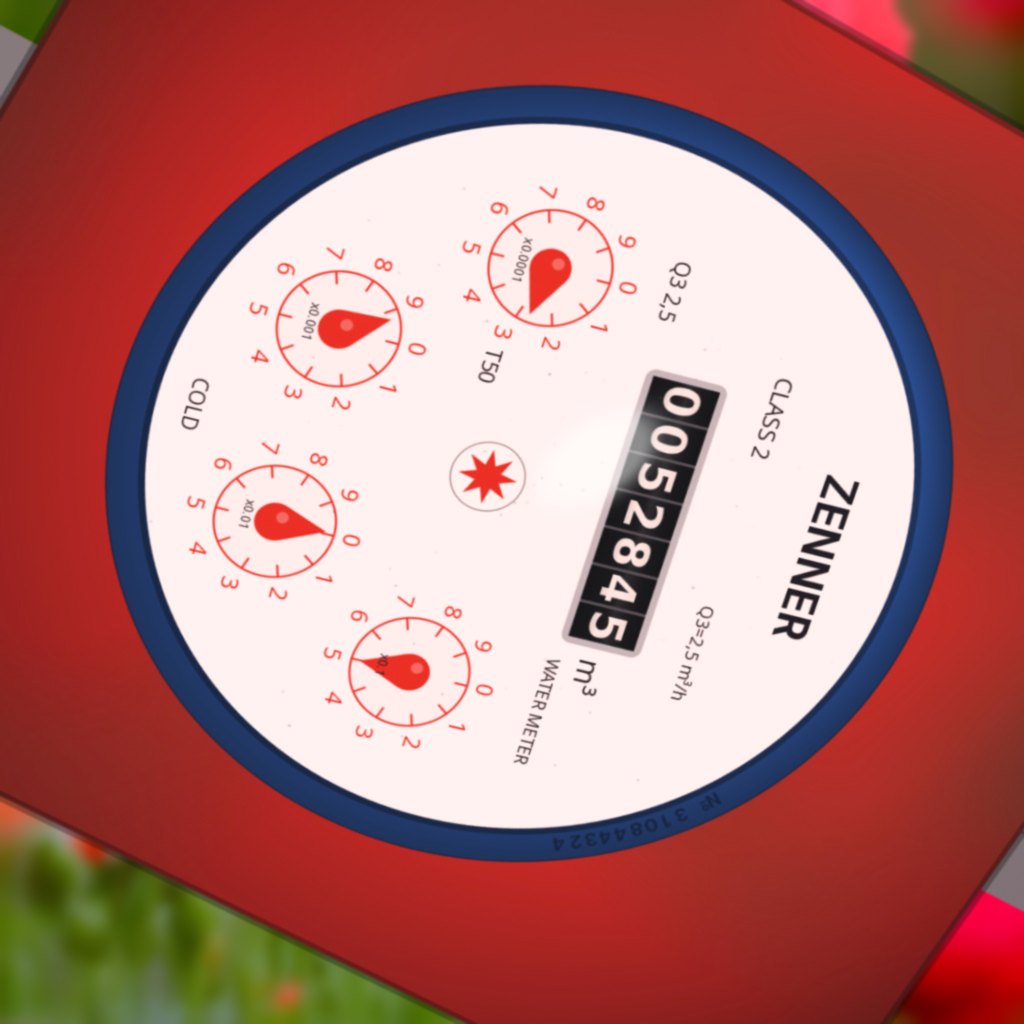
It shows 52845.4992 (m³)
